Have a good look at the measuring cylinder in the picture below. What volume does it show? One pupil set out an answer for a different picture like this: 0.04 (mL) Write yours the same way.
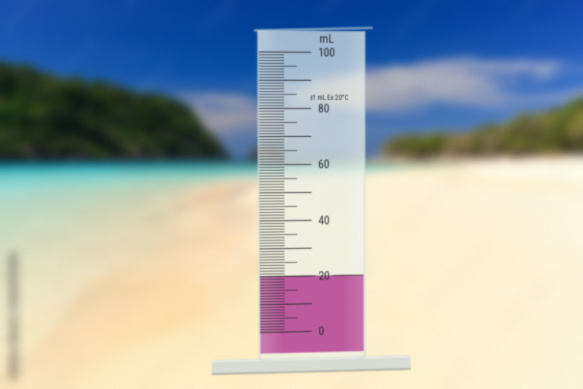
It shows 20 (mL)
